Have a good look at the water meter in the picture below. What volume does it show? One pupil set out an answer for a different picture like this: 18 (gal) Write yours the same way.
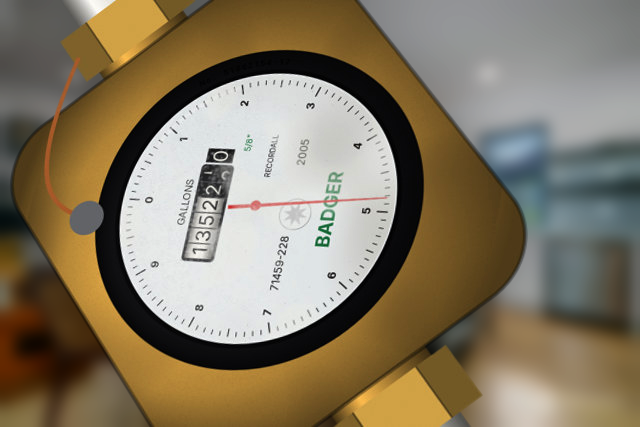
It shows 1352214.8 (gal)
